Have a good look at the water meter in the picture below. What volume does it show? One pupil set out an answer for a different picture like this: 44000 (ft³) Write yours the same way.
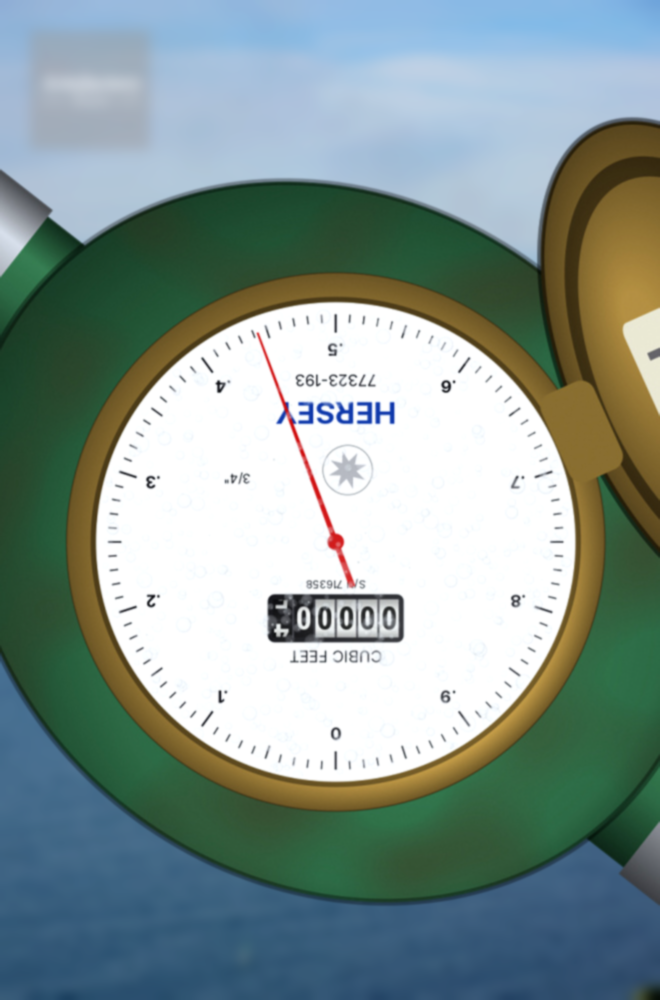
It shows 4.44 (ft³)
